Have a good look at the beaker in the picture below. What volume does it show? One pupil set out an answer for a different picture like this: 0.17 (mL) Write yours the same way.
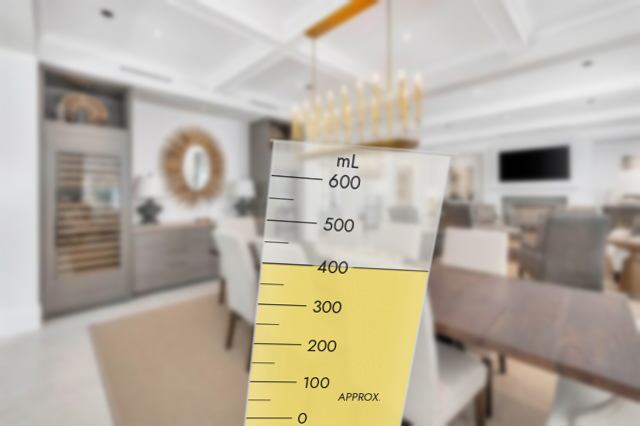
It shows 400 (mL)
